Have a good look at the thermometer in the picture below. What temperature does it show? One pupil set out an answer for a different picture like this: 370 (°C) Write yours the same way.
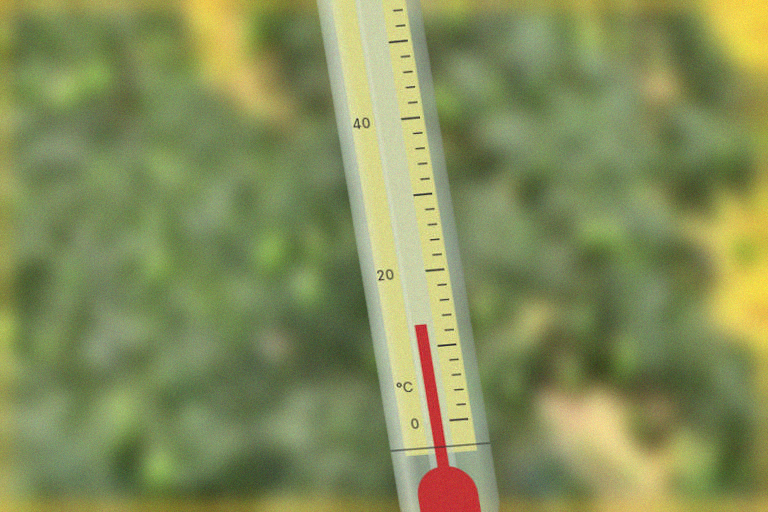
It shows 13 (°C)
